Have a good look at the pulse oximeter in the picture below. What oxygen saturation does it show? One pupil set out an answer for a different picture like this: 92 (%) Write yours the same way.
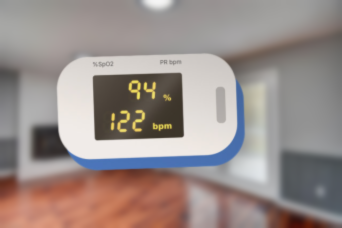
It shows 94 (%)
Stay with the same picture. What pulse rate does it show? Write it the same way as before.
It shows 122 (bpm)
